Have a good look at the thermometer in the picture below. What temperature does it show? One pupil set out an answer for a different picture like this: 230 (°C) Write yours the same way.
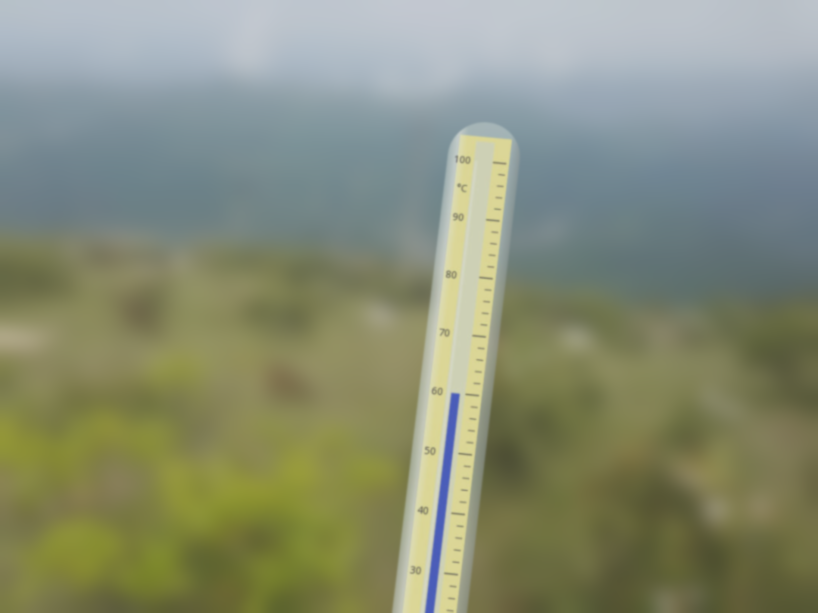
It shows 60 (°C)
